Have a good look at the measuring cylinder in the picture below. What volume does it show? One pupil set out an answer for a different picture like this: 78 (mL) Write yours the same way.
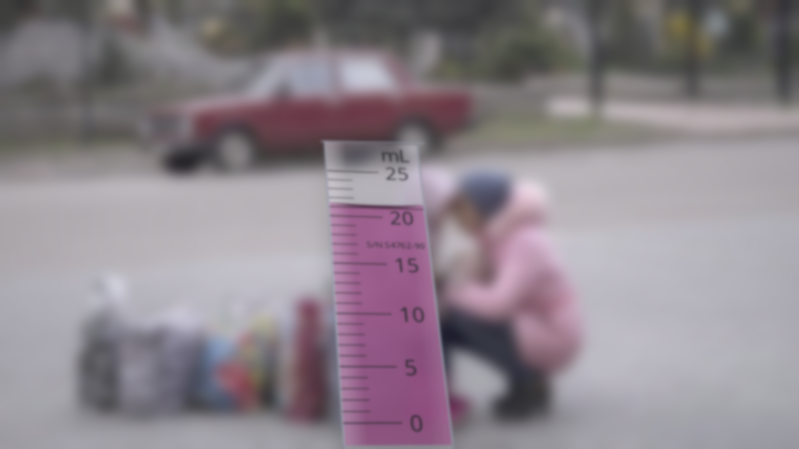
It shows 21 (mL)
